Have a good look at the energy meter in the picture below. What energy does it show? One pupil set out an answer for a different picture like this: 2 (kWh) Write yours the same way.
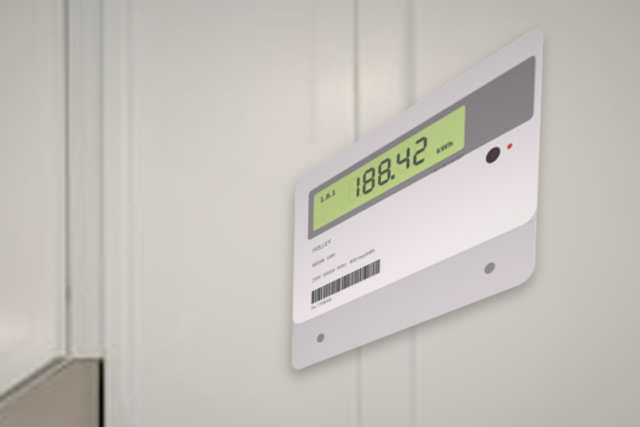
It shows 188.42 (kWh)
